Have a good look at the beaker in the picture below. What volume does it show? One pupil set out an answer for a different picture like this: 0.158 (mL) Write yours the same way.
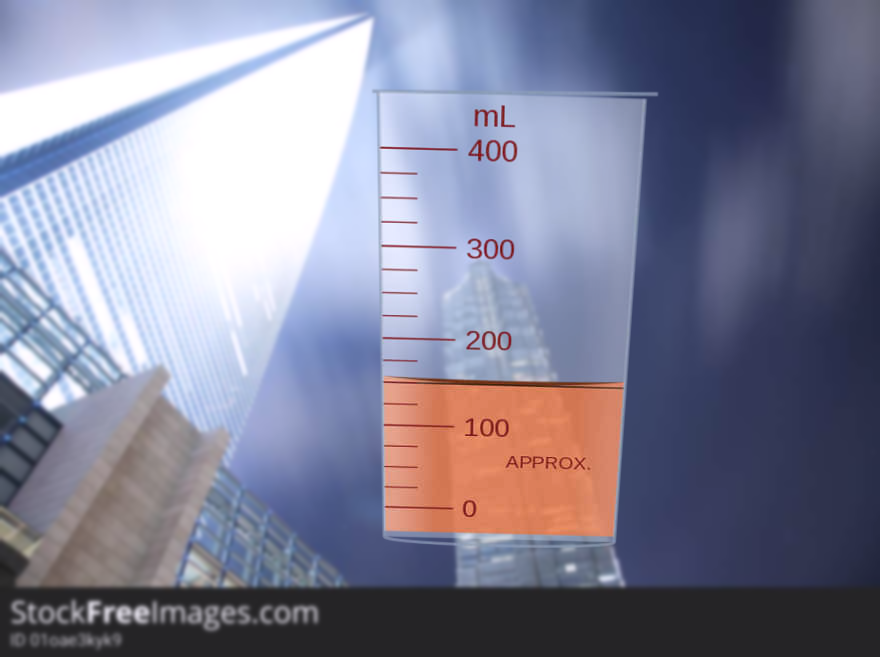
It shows 150 (mL)
